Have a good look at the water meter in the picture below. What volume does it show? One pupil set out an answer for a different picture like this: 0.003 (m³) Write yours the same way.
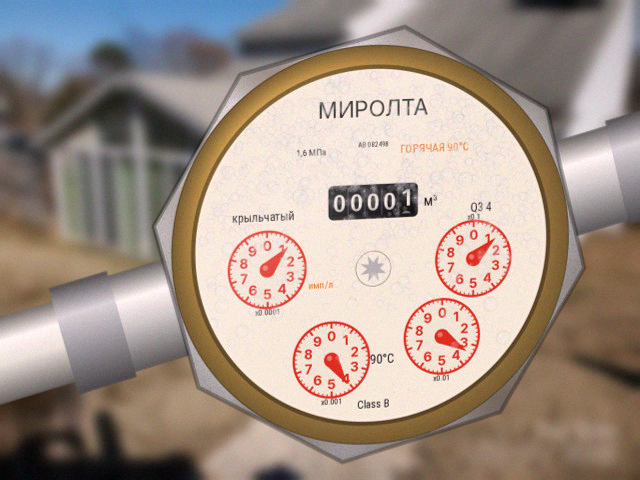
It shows 1.1341 (m³)
